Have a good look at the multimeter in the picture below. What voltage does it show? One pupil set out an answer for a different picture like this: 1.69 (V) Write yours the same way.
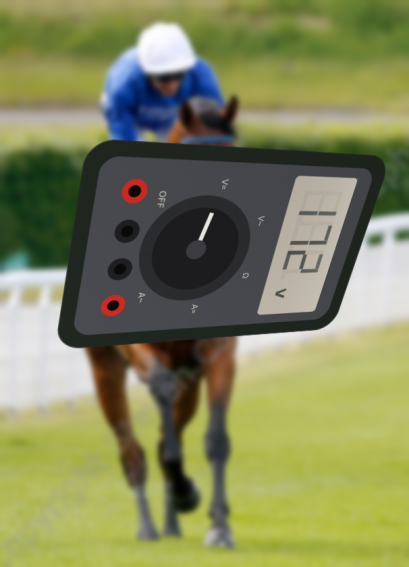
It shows 172 (V)
